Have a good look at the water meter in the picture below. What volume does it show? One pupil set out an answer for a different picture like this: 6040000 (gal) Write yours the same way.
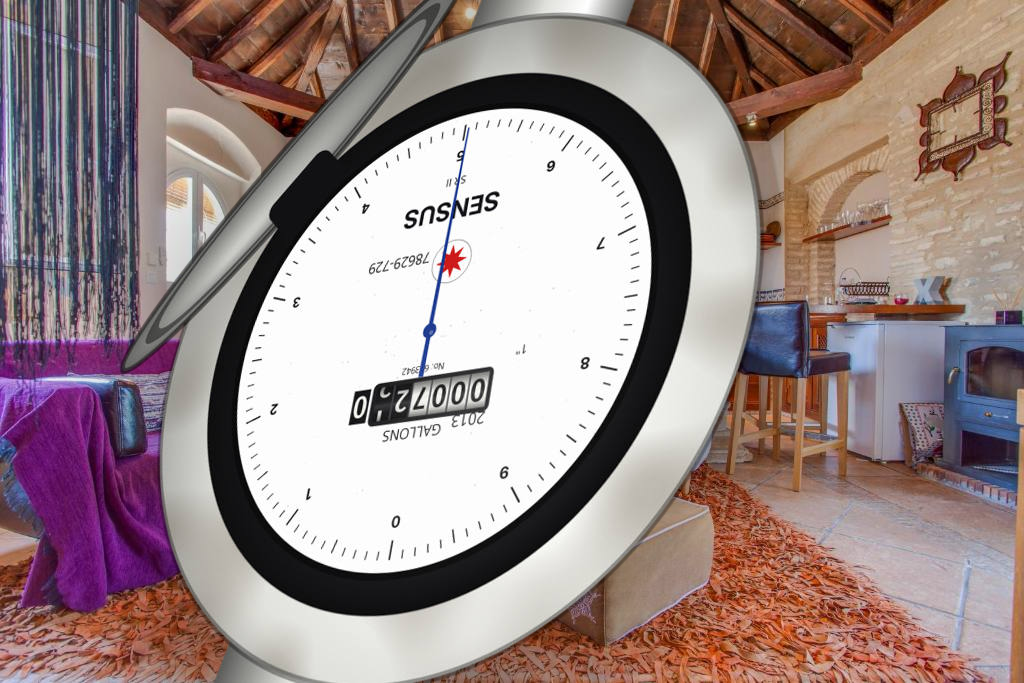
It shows 7215.0 (gal)
